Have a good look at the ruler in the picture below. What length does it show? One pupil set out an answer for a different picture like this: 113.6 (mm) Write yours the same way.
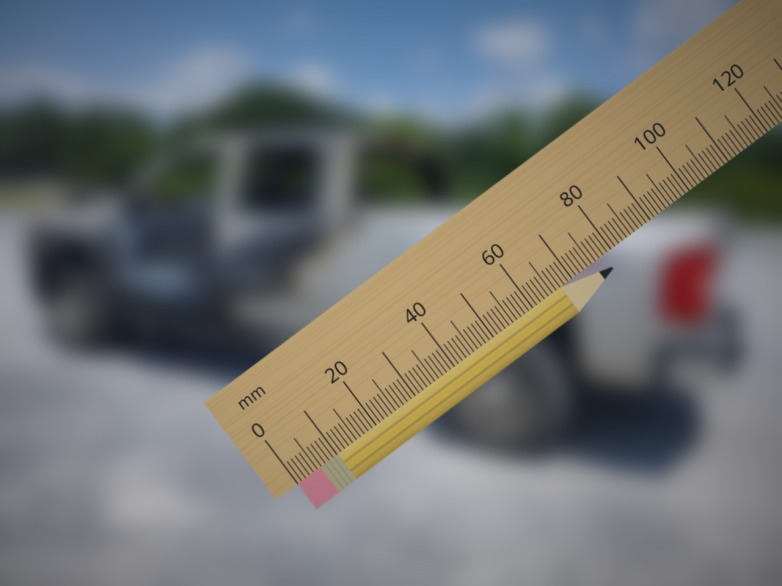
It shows 78 (mm)
